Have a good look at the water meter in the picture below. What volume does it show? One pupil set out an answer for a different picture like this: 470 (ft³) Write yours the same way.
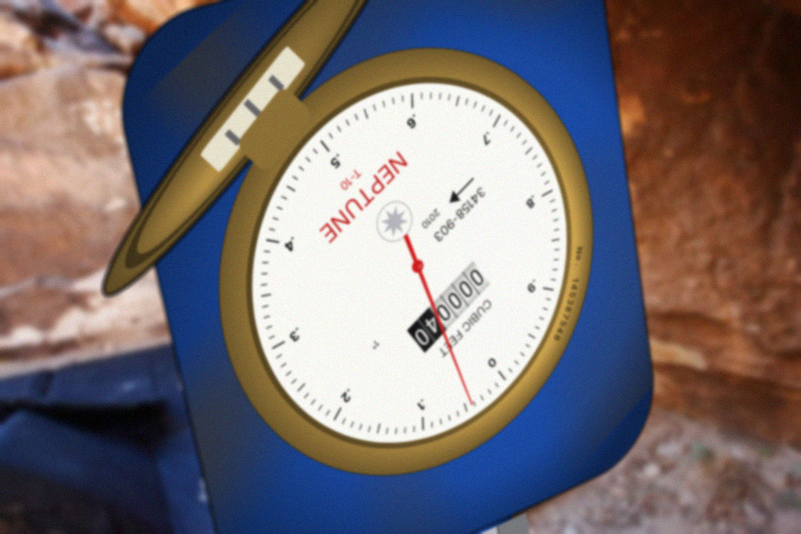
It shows 40.04 (ft³)
